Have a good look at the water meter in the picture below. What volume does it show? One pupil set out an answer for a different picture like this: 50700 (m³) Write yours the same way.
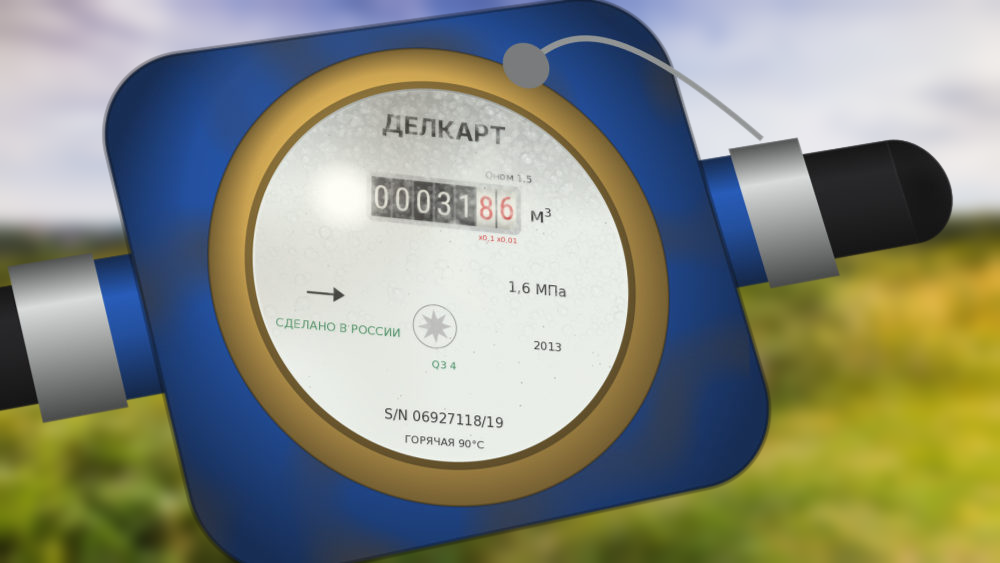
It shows 31.86 (m³)
